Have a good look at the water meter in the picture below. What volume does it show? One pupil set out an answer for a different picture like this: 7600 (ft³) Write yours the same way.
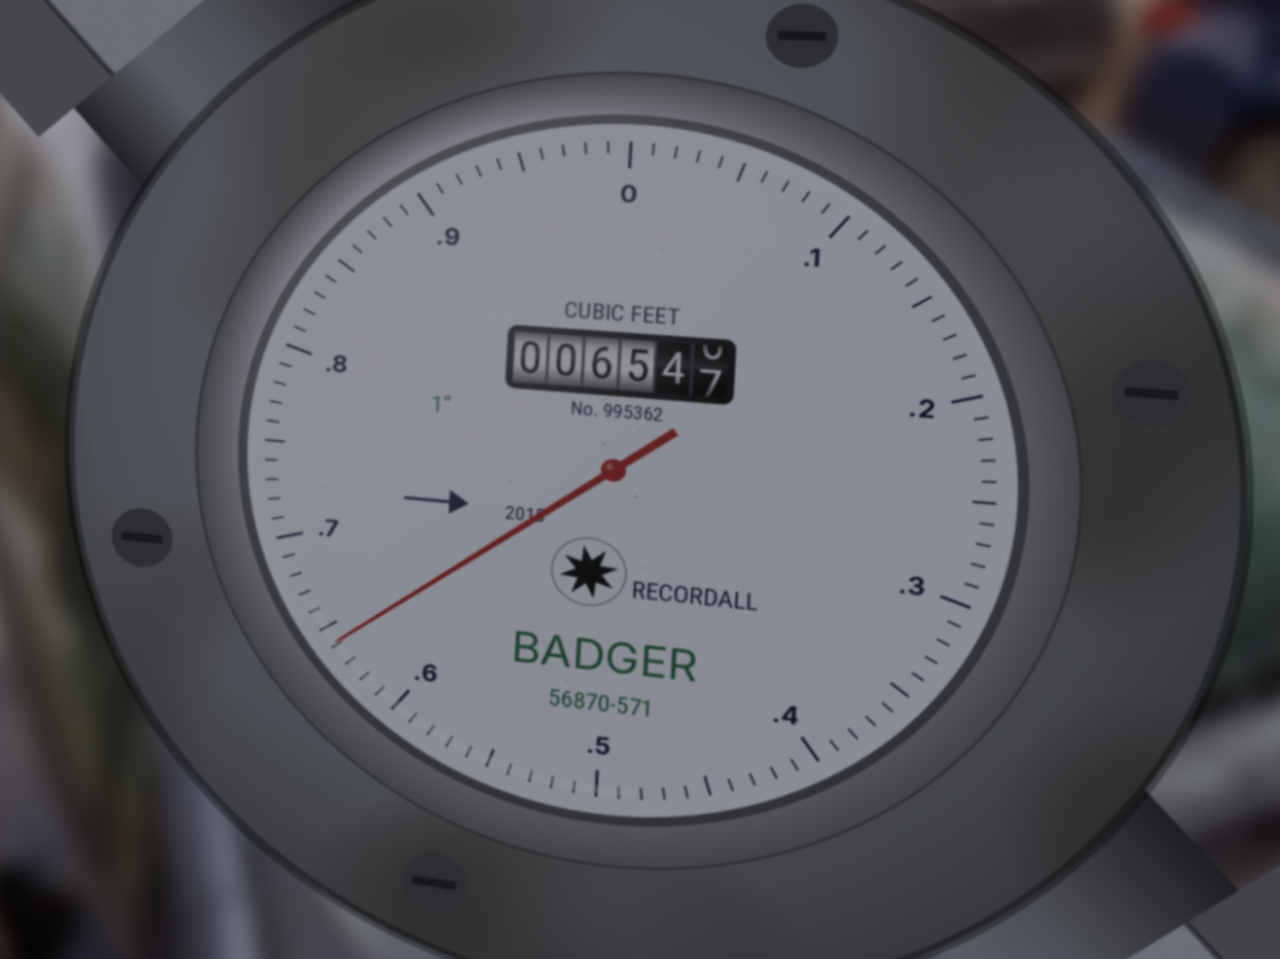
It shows 6546.64 (ft³)
